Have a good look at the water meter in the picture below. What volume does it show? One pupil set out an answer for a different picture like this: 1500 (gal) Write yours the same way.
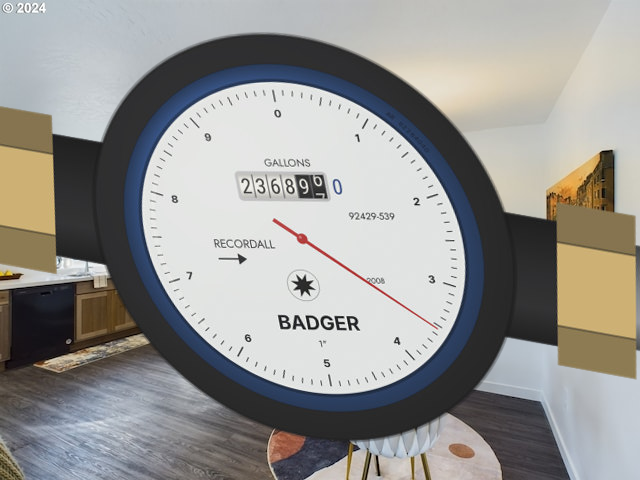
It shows 2368963.5 (gal)
